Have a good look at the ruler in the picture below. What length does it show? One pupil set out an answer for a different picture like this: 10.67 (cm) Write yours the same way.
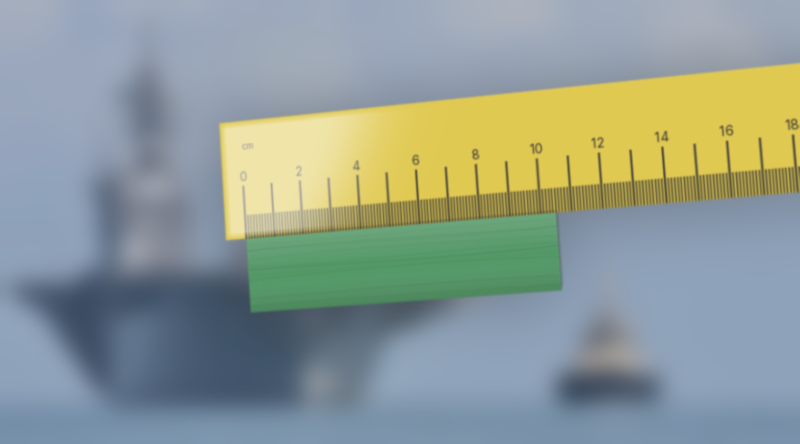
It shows 10.5 (cm)
